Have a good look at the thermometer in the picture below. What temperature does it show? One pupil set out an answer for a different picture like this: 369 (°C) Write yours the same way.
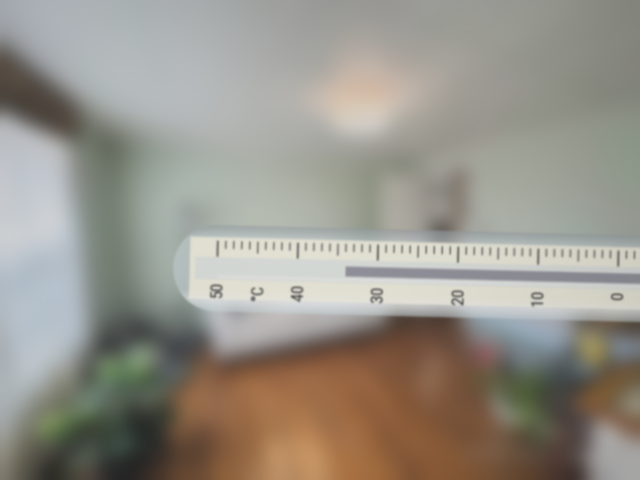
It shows 34 (°C)
